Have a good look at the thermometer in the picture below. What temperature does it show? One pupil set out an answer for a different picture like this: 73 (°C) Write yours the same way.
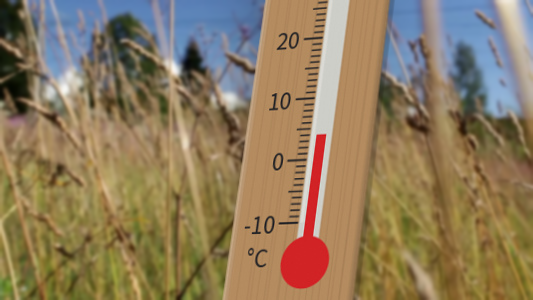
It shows 4 (°C)
